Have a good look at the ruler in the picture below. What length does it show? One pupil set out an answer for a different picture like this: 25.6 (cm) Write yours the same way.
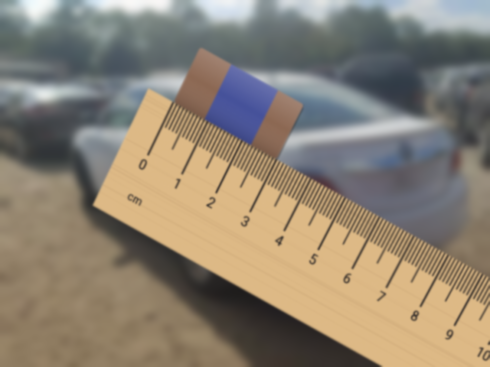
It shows 3 (cm)
